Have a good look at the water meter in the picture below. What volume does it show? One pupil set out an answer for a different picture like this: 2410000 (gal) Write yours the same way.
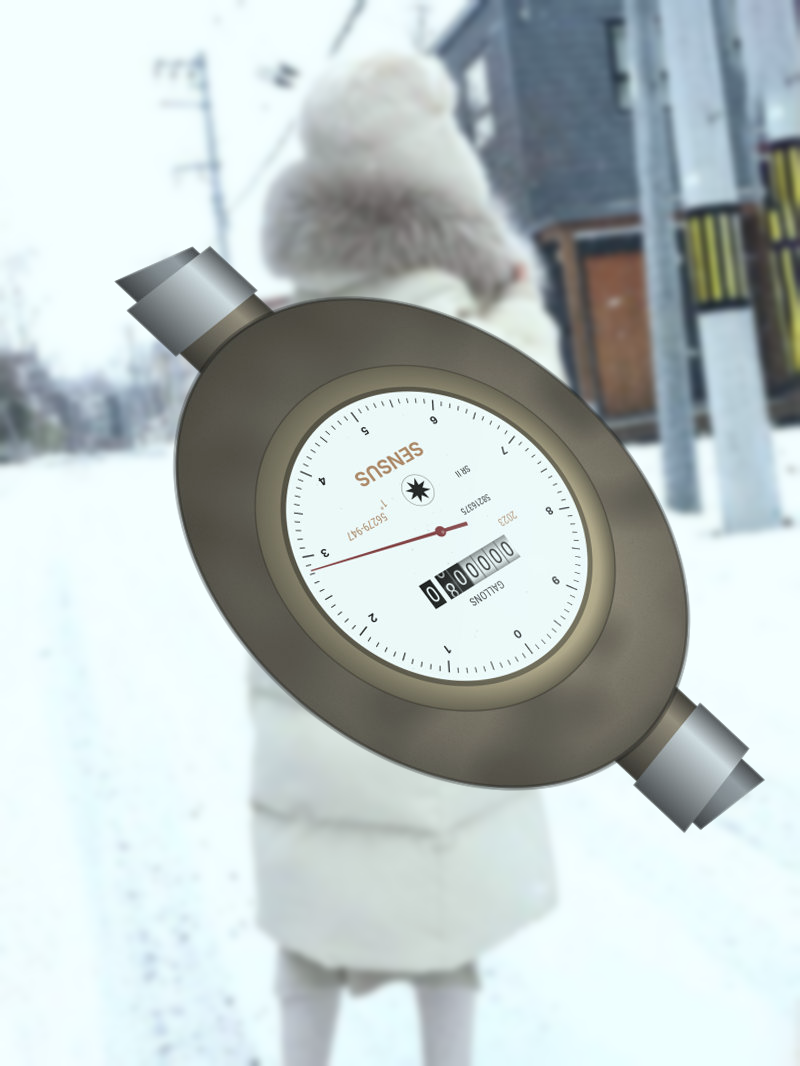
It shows 82.8 (gal)
